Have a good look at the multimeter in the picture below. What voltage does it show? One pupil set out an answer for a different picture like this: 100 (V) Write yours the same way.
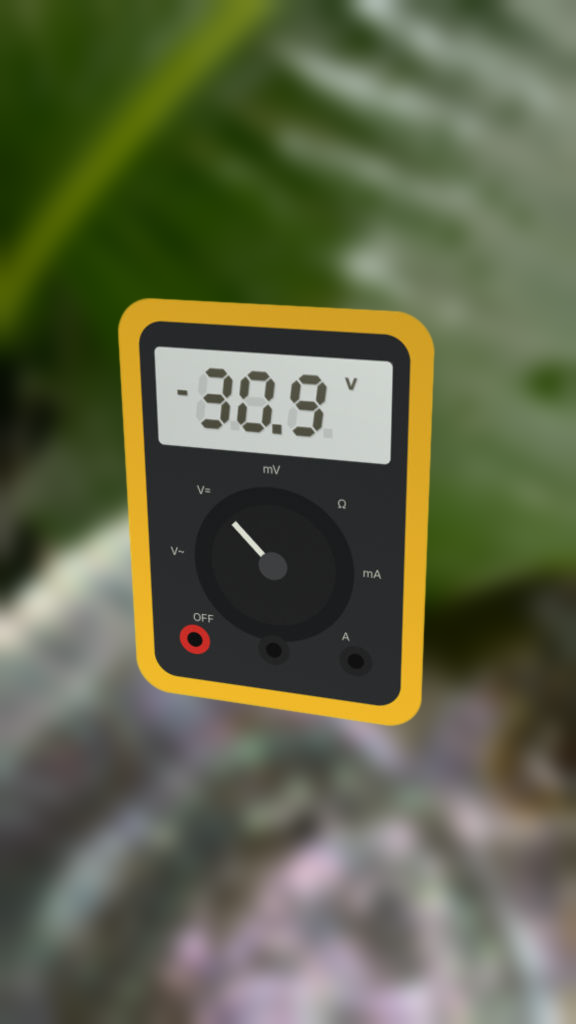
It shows -30.9 (V)
